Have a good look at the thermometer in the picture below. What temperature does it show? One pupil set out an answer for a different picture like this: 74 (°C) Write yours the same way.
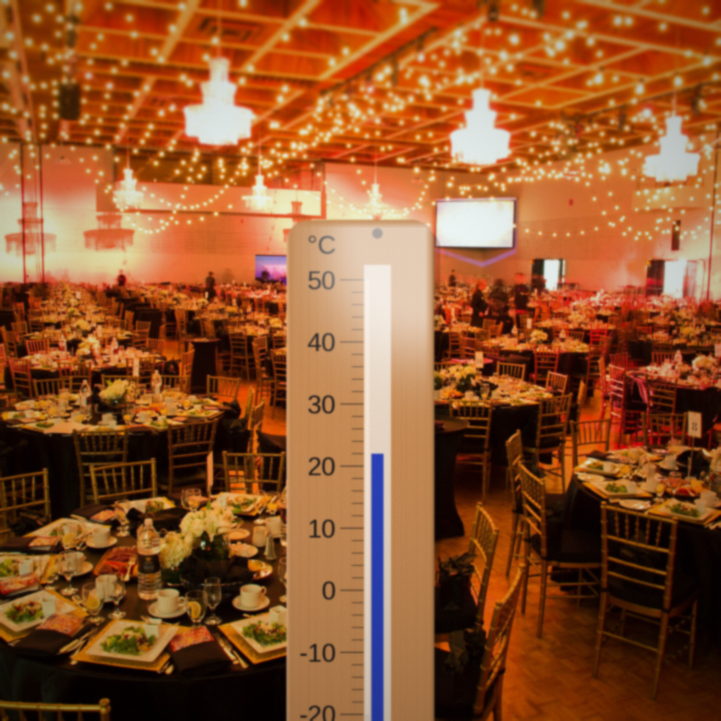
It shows 22 (°C)
